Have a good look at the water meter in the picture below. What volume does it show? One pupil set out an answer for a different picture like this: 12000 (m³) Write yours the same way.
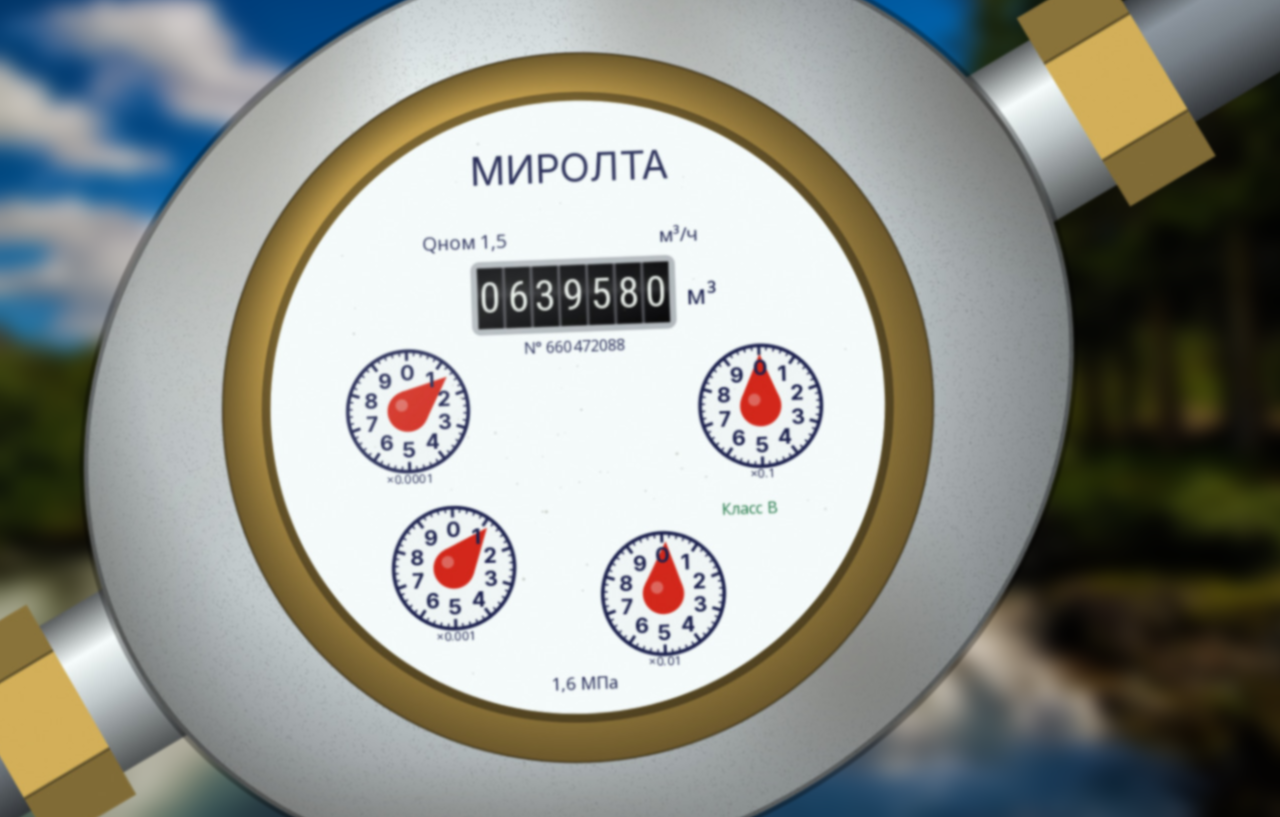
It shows 639580.0011 (m³)
